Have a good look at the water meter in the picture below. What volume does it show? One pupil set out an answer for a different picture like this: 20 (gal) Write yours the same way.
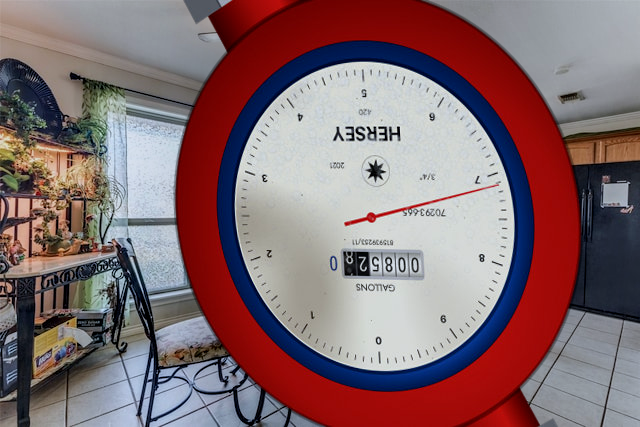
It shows 85277.1 (gal)
